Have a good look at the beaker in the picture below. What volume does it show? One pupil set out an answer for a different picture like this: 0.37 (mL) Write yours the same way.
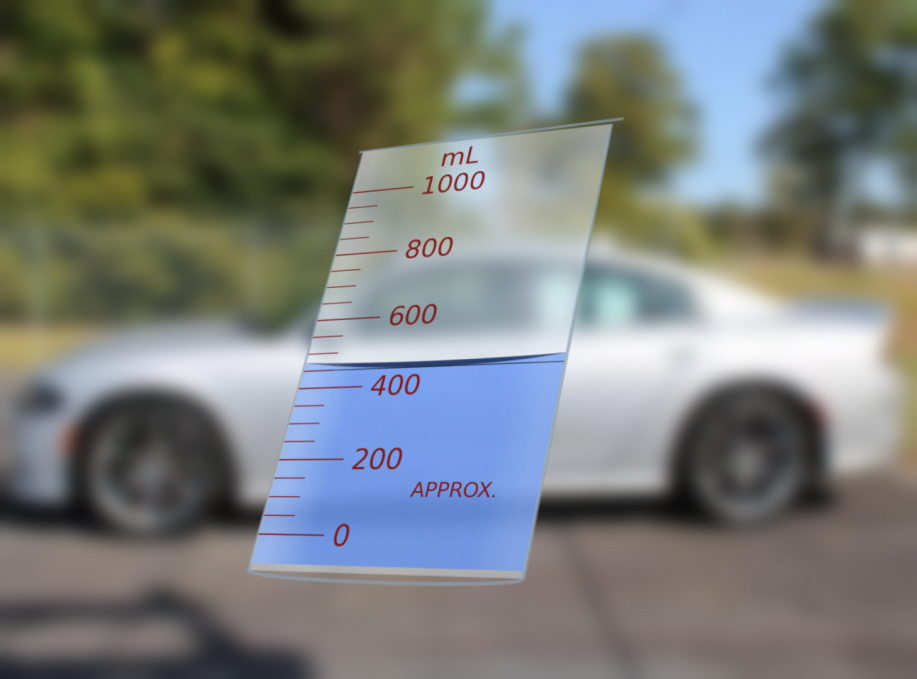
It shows 450 (mL)
